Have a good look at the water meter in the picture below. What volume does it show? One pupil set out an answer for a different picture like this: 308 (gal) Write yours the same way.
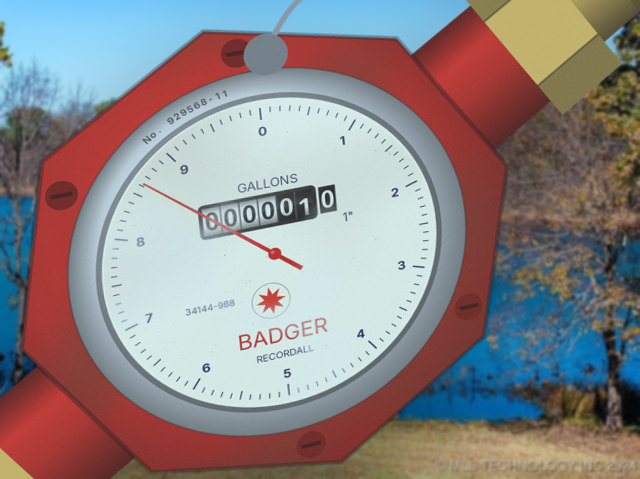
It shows 8.6 (gal)
